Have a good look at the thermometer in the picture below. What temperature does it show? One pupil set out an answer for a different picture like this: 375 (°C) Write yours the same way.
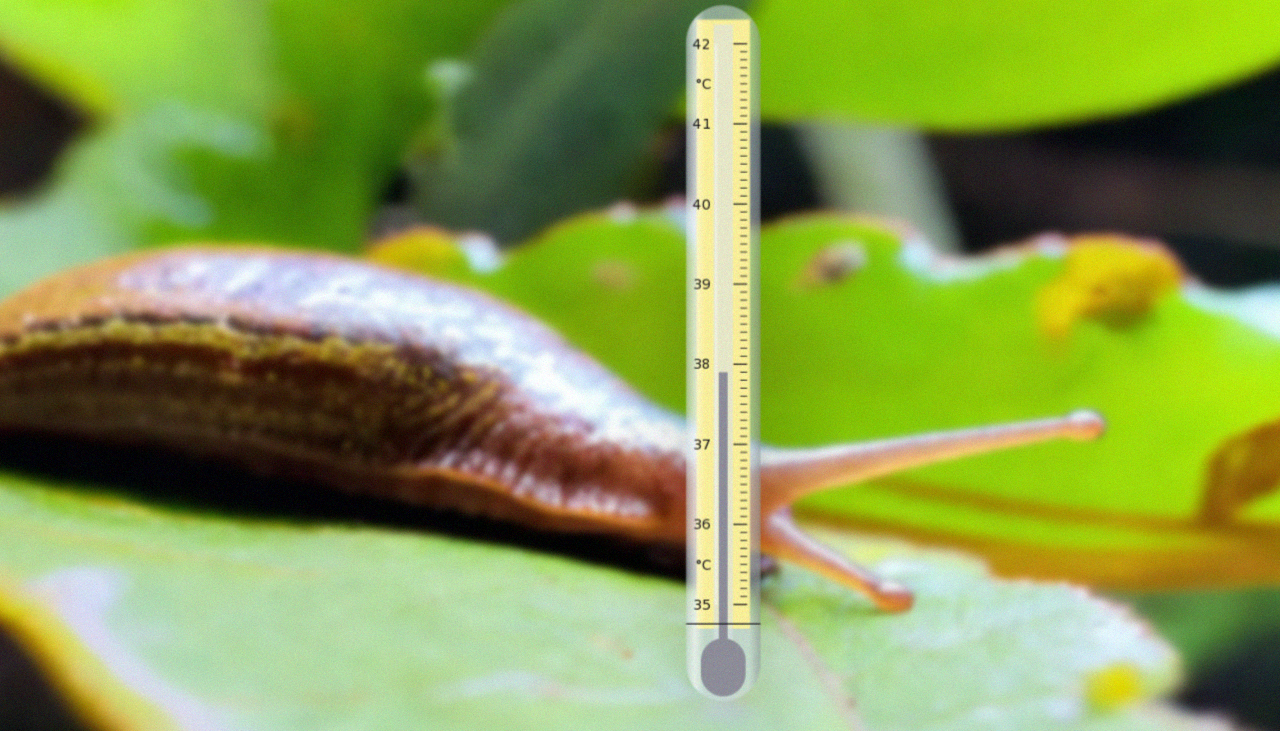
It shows 37.9 (°C)
